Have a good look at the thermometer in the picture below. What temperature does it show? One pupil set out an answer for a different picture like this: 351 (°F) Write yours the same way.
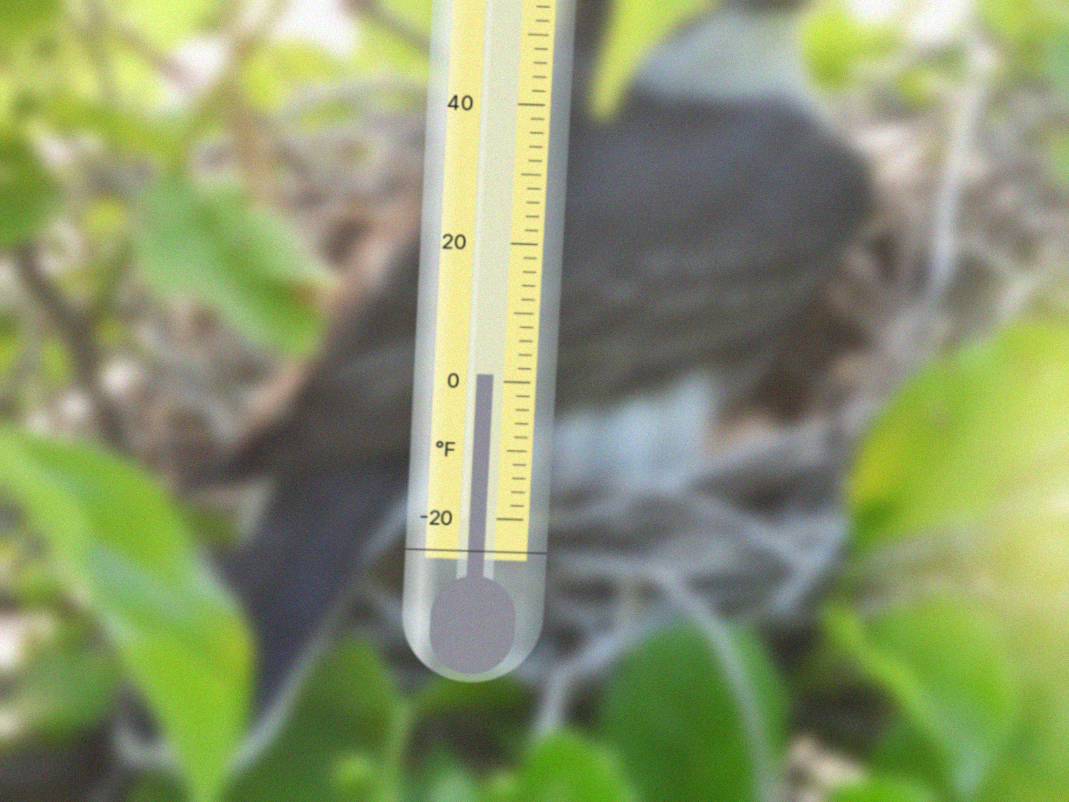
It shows 1 (°F)
